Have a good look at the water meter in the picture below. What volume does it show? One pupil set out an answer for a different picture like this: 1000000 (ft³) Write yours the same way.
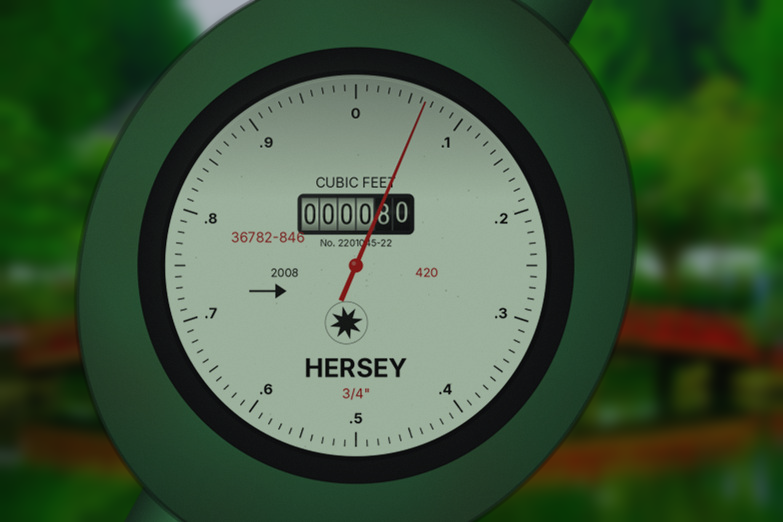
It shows 80.06 (ft³)
